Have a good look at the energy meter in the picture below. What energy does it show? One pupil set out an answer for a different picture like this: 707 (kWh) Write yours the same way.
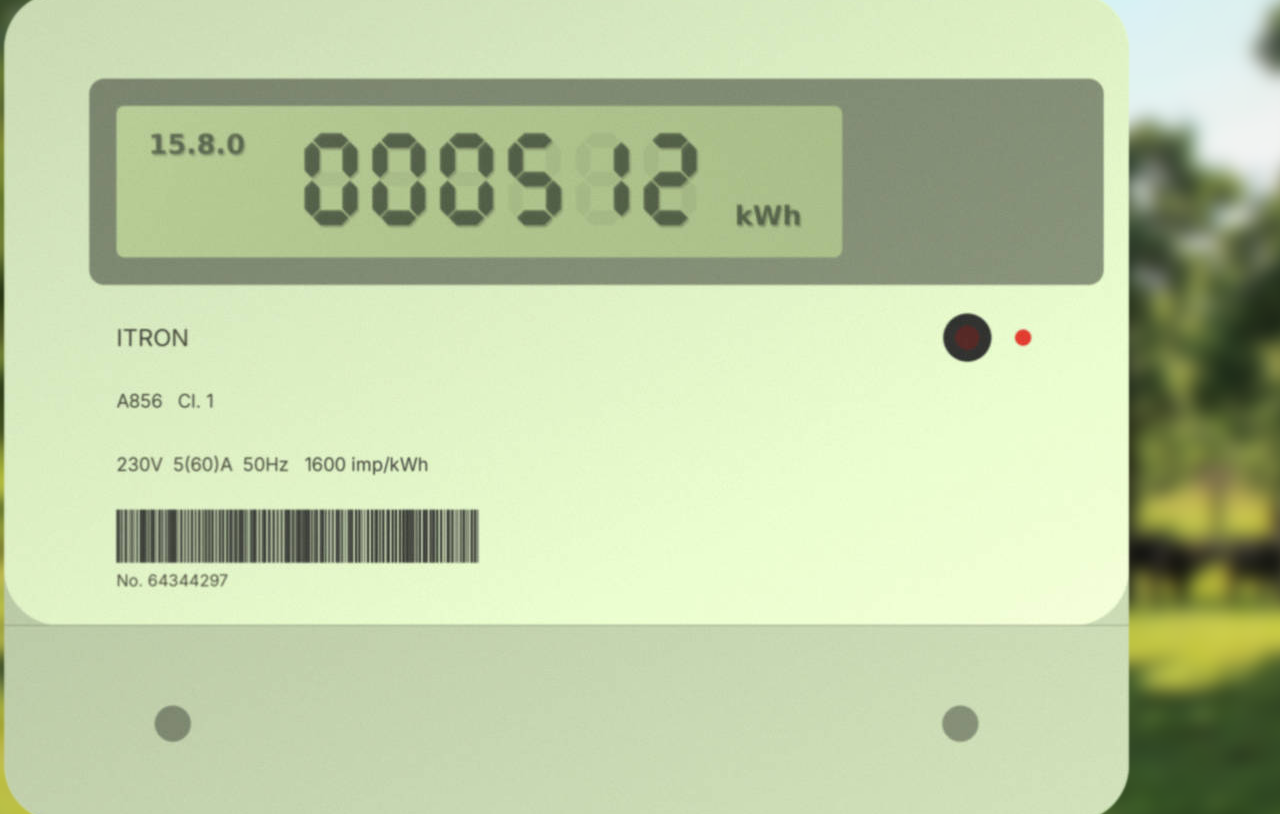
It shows 512 (kWh)
